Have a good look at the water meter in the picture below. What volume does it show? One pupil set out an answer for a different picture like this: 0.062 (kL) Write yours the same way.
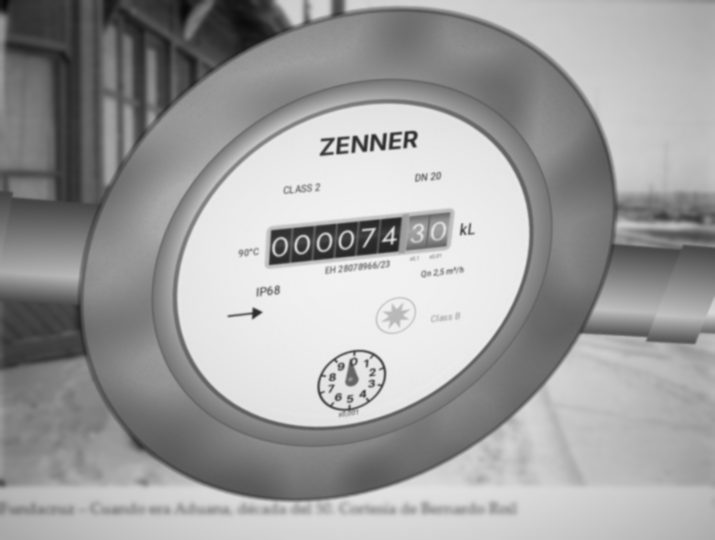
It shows 74.299 (kL)
